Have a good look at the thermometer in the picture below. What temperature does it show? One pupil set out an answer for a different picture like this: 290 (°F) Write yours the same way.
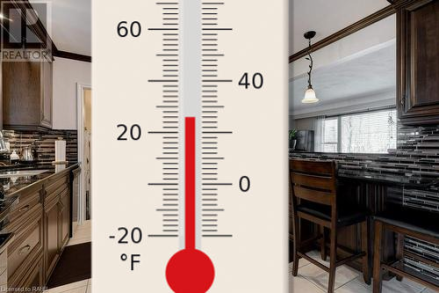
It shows 26 (°F)
